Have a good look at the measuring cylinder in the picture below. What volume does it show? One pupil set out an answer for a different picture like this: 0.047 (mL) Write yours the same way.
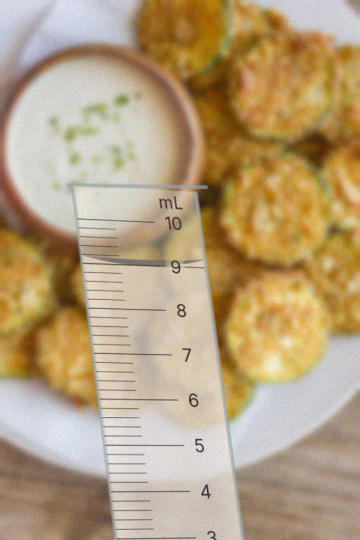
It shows 9 (mL)
